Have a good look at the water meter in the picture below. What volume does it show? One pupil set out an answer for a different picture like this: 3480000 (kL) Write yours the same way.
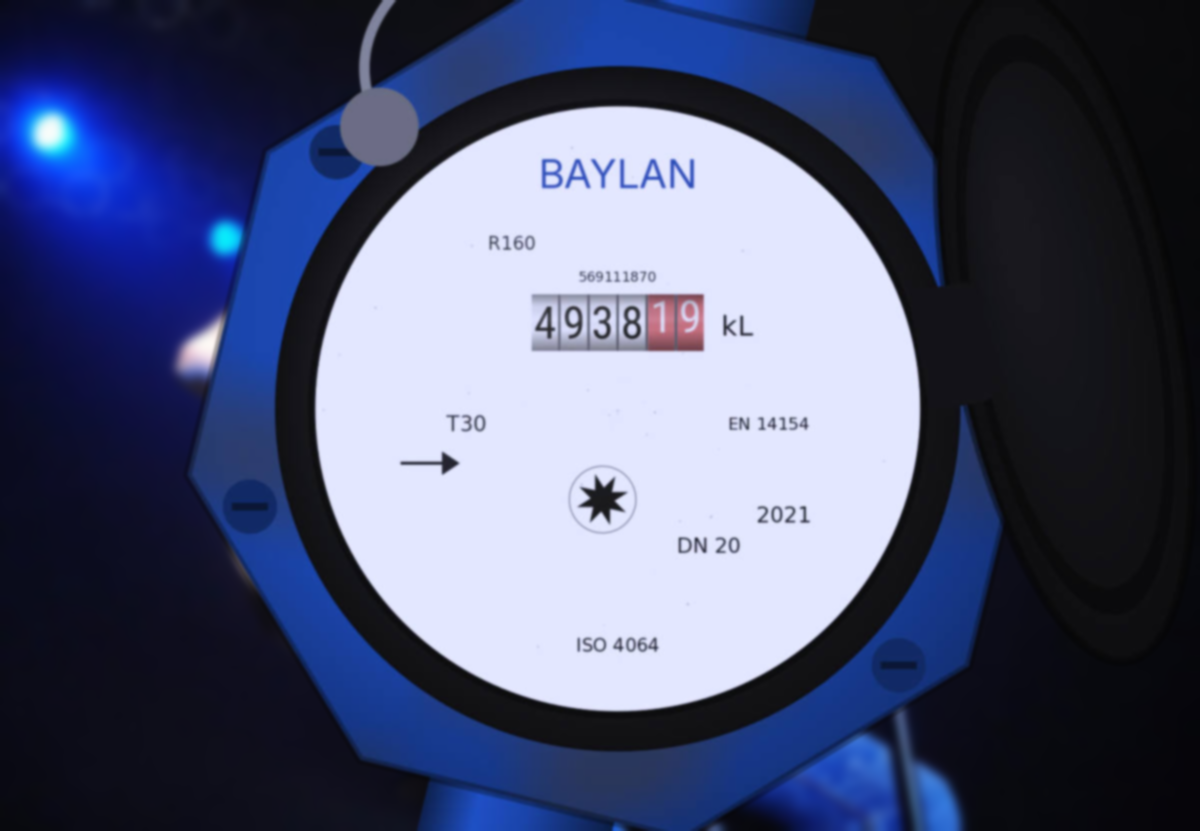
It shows 4938.19 (kL)
